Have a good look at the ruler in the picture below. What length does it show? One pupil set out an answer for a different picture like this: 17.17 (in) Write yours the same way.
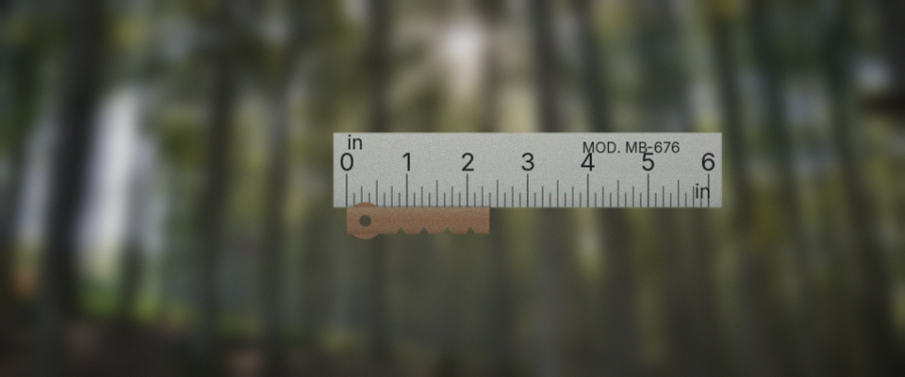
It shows 2.375 (in)
